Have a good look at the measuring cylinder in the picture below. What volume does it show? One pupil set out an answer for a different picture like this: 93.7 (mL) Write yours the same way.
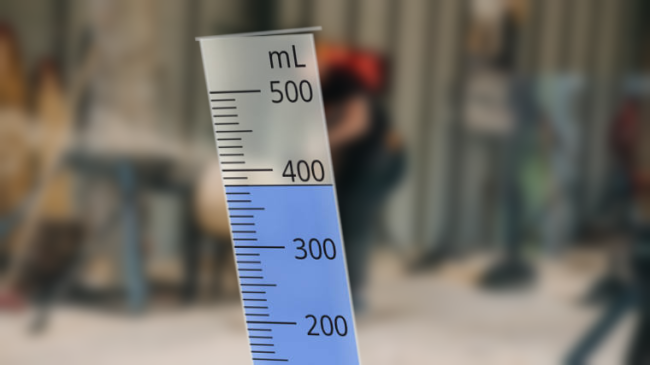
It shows 380 (mL)
